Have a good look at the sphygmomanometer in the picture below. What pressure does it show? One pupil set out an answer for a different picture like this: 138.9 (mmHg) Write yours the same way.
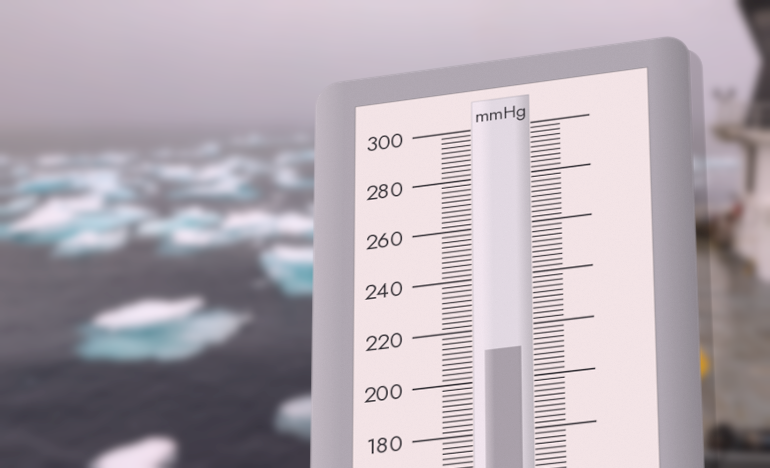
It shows 212 (mmHg)
